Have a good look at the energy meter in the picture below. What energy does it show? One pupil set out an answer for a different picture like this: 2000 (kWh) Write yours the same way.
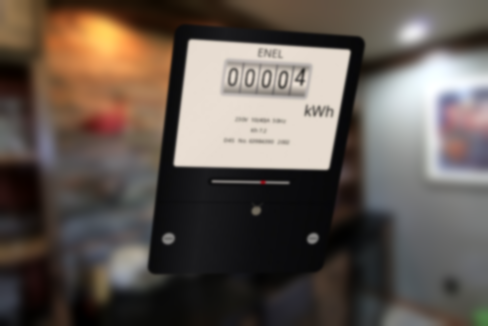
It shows 4 (kWh)
